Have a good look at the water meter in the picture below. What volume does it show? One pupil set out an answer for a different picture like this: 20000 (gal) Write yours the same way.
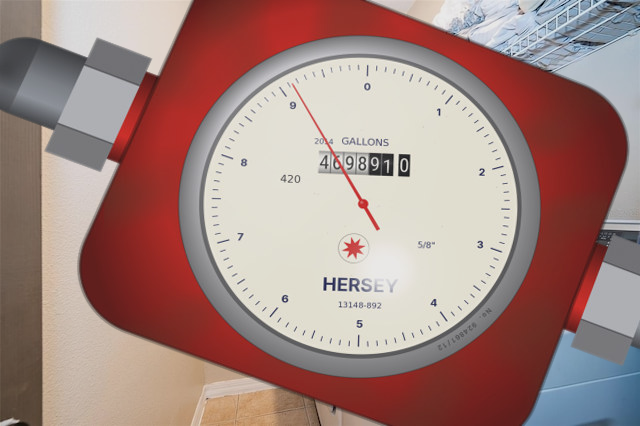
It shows 4698909.1 (gal)
